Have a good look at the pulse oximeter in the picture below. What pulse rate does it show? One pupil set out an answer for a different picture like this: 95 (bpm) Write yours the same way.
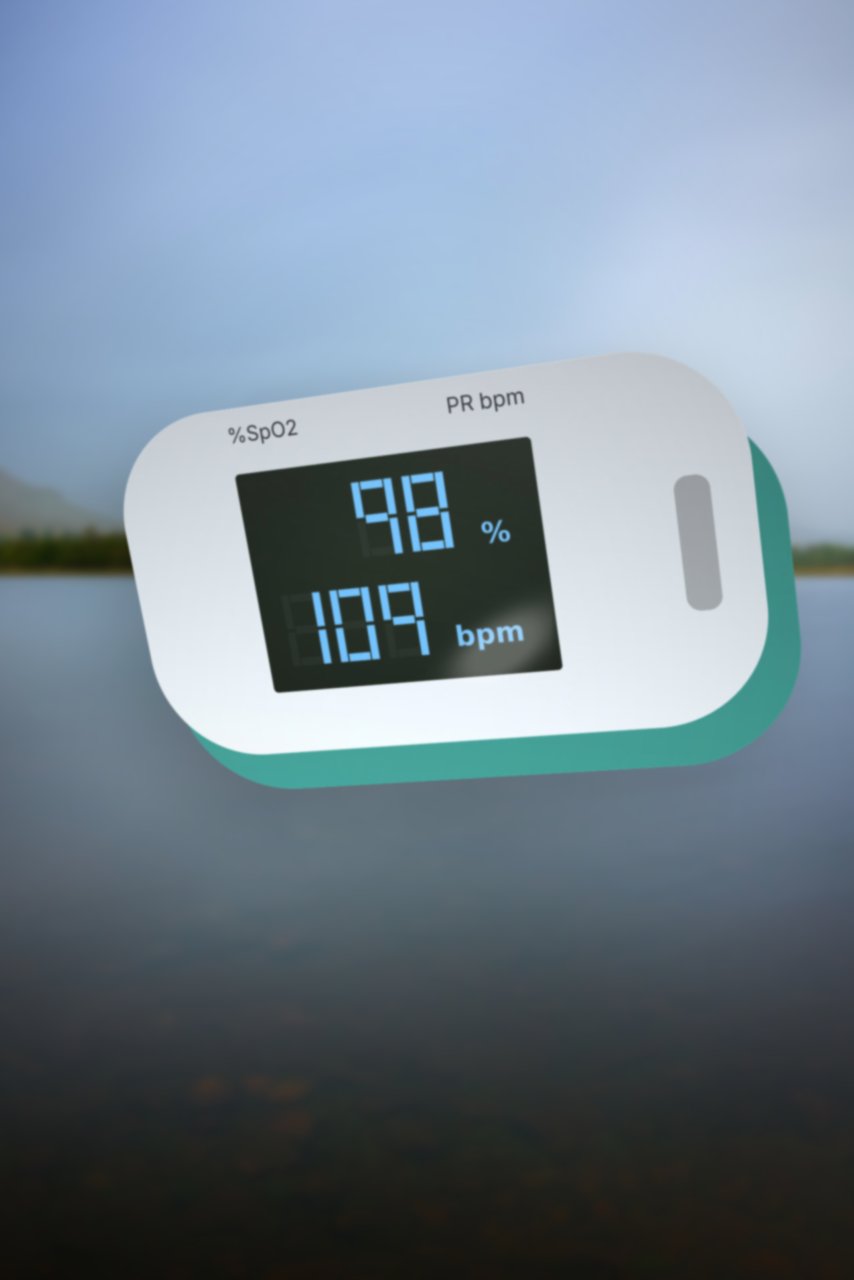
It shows 109 (bpm)
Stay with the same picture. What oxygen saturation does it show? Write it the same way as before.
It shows 98 (%)
